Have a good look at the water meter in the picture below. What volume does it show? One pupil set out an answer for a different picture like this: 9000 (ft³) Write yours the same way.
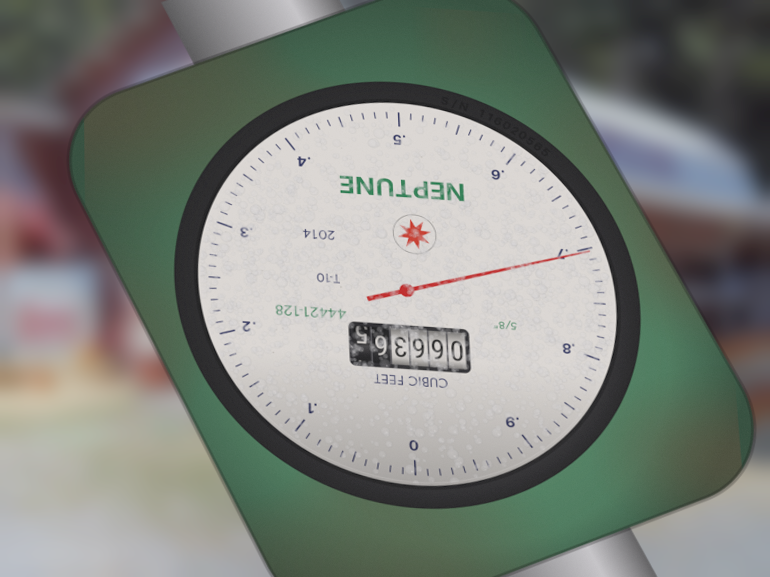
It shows 66364.70 (ft³)
